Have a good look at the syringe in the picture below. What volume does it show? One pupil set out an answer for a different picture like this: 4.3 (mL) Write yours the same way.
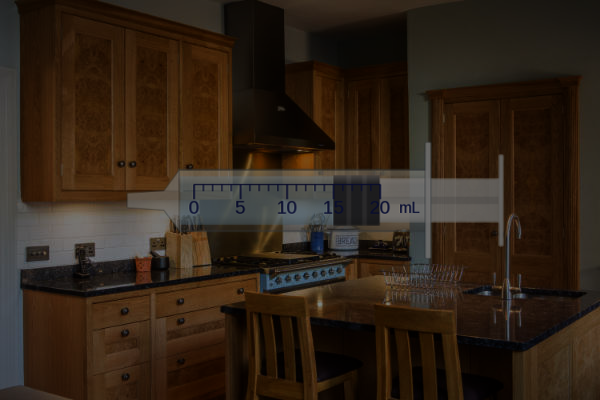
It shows 15 (mL)
